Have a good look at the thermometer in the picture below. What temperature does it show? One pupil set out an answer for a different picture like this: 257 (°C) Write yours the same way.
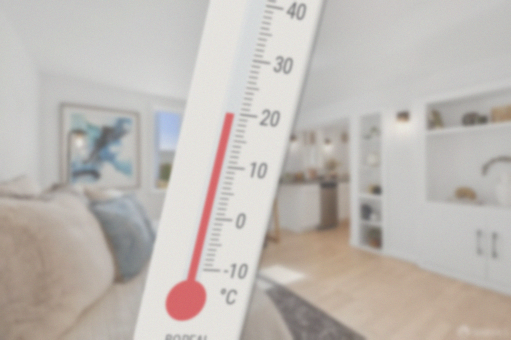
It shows 20 (°C)
